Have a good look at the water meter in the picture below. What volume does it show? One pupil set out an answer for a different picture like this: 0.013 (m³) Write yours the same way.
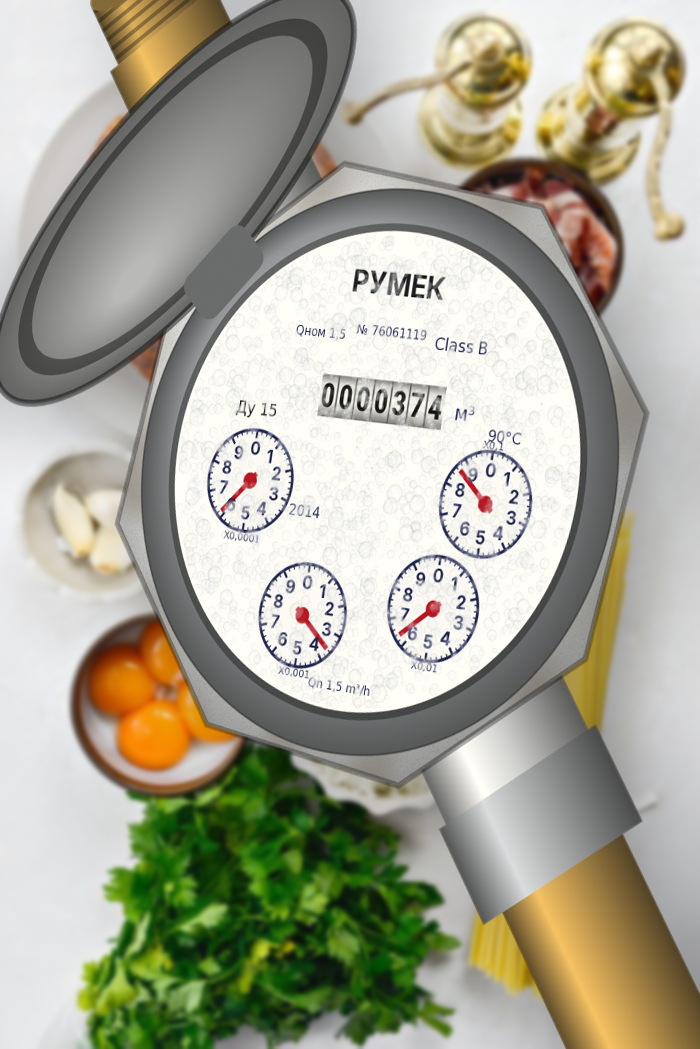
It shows 374.8636 (m³)
